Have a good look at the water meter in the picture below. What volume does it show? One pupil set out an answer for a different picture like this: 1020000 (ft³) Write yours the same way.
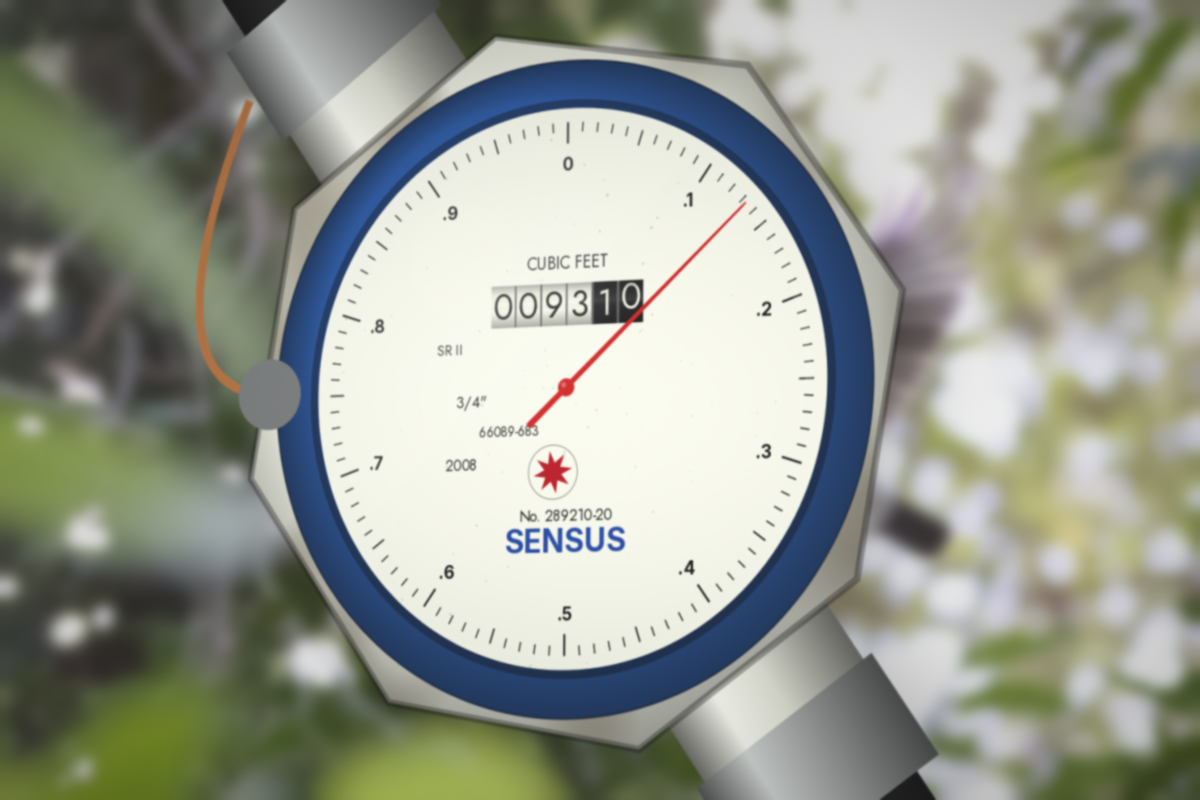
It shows 9310.13 (ft³)
